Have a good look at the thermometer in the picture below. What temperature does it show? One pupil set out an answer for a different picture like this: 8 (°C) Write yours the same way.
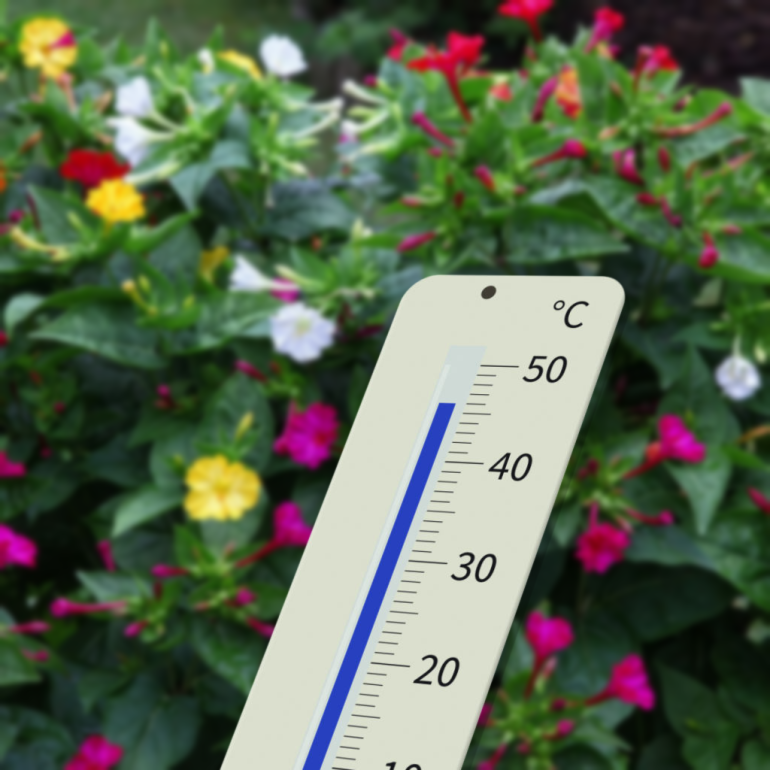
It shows 46 (°C)
